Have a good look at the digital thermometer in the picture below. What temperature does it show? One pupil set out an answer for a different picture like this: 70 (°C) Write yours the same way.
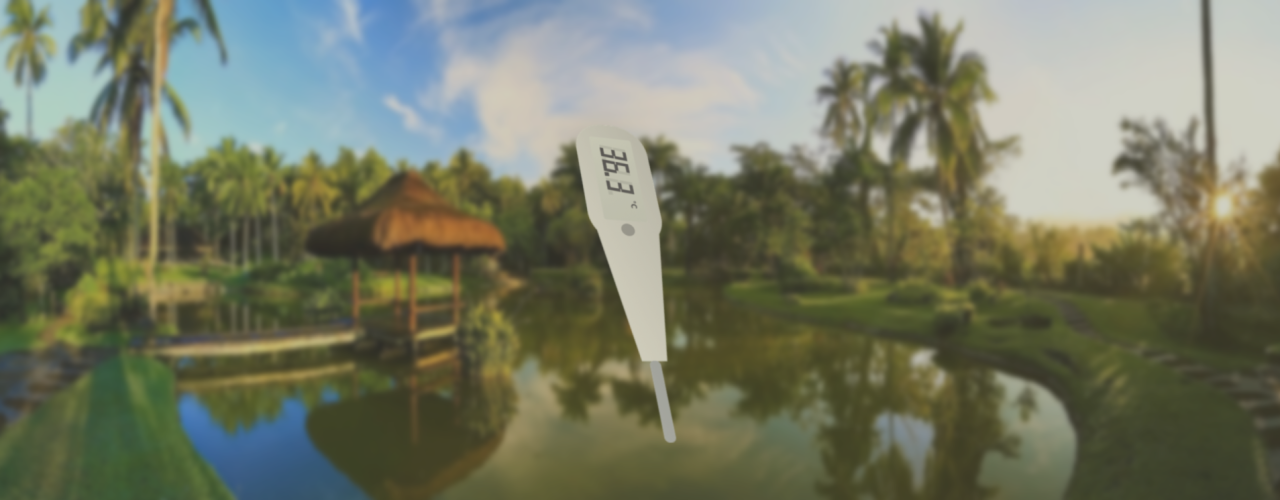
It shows 36.3 (°C)
